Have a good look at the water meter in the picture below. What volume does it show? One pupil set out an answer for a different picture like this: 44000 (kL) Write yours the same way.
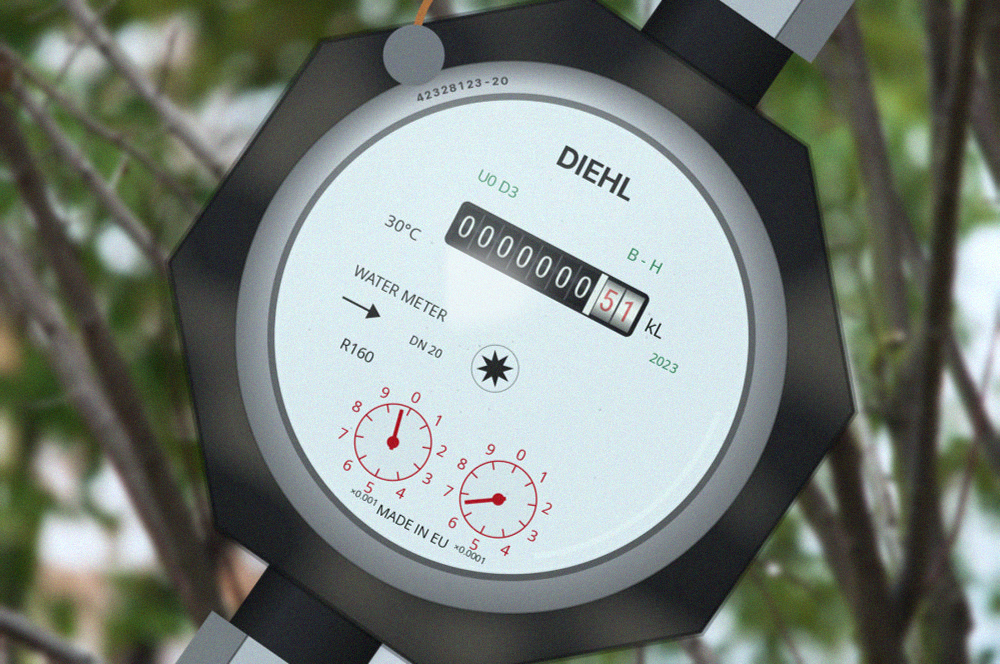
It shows 0.5096 (kL)
